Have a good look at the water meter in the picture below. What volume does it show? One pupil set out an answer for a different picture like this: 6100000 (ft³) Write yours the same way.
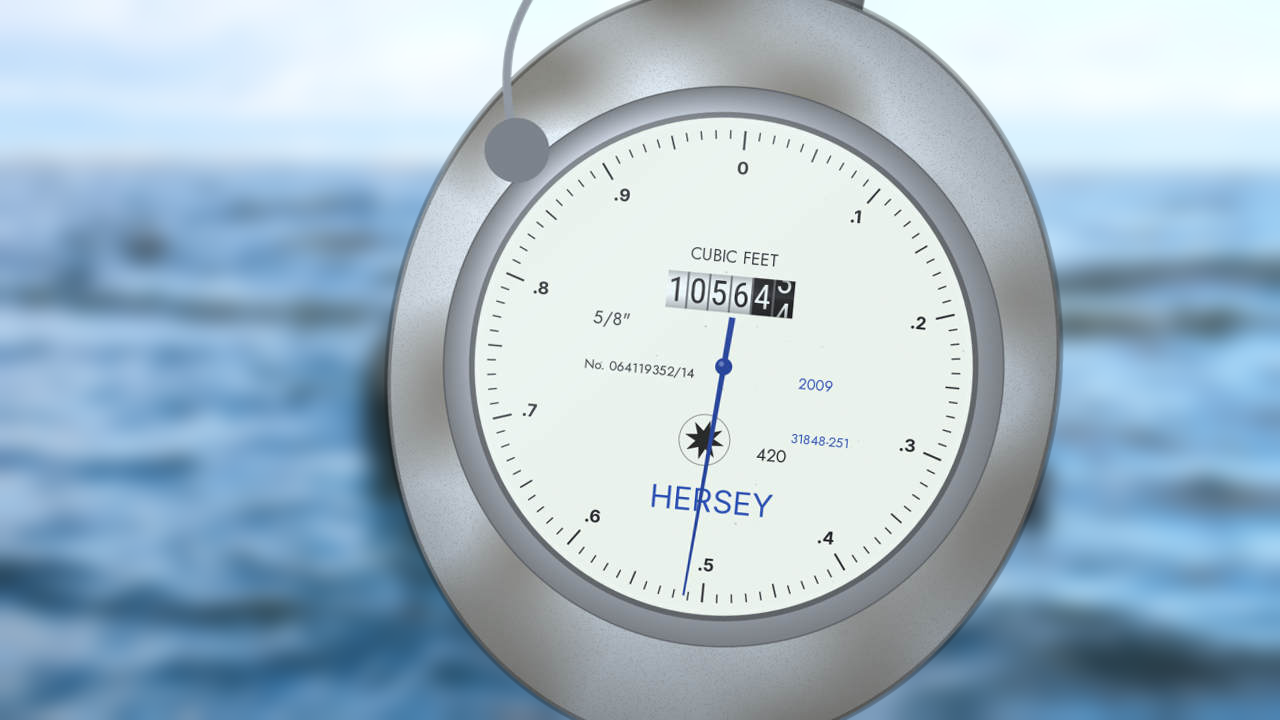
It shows 105643.51 (ft³)
